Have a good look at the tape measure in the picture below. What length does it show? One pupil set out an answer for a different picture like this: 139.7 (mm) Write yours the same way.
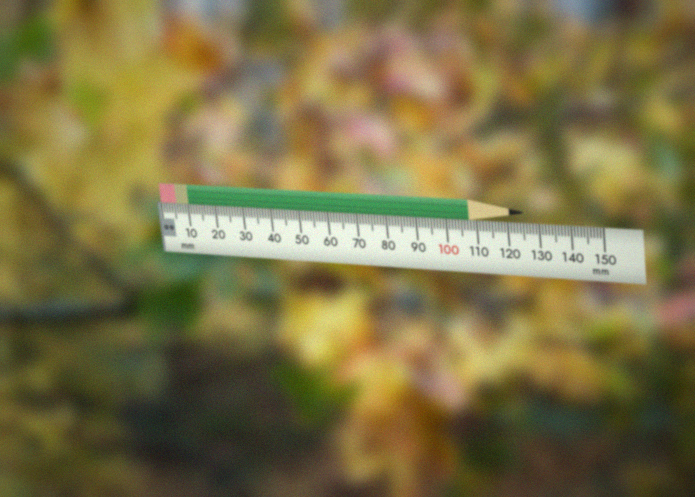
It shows 125 (mm)
